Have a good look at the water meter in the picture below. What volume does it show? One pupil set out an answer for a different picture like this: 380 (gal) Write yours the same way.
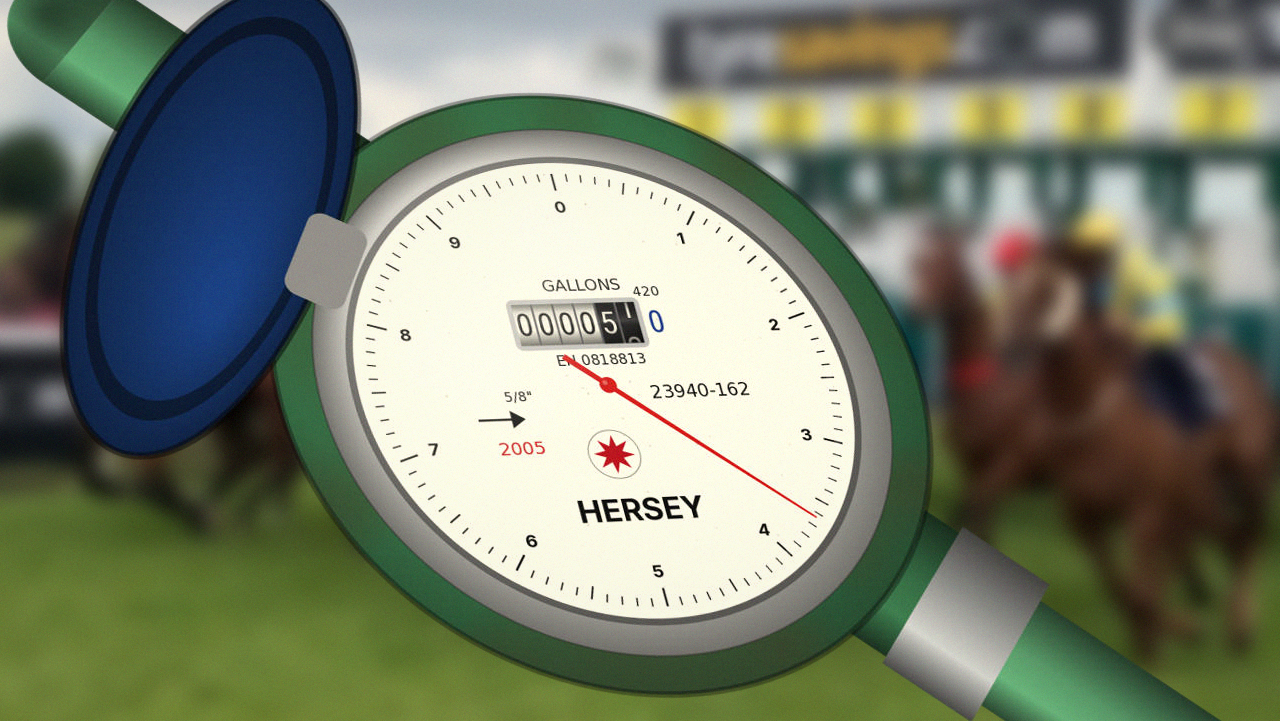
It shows 513.6 (gal)
